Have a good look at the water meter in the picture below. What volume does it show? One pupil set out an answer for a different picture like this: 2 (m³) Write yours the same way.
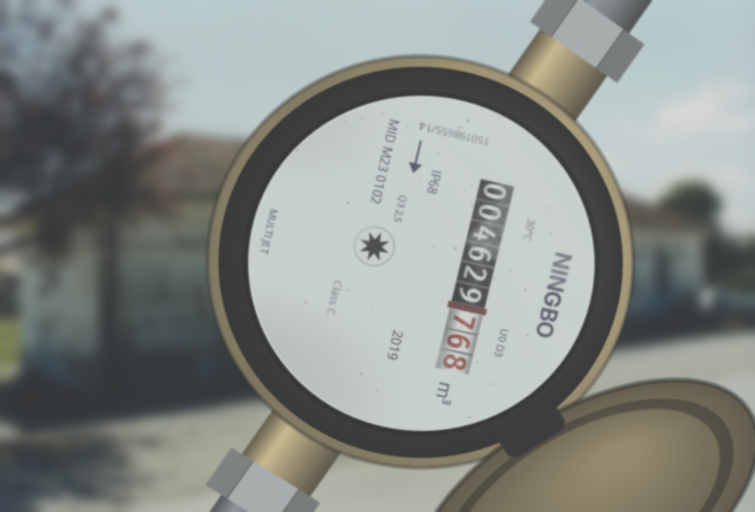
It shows 4629.768 (m³)
